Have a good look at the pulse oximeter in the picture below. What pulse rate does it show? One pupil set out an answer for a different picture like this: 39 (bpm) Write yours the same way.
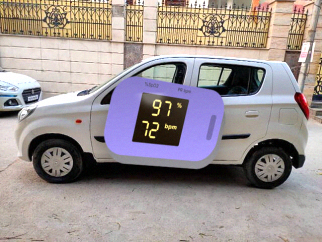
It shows 72 (bpm)
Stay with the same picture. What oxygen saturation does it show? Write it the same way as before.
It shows 97 (%)
